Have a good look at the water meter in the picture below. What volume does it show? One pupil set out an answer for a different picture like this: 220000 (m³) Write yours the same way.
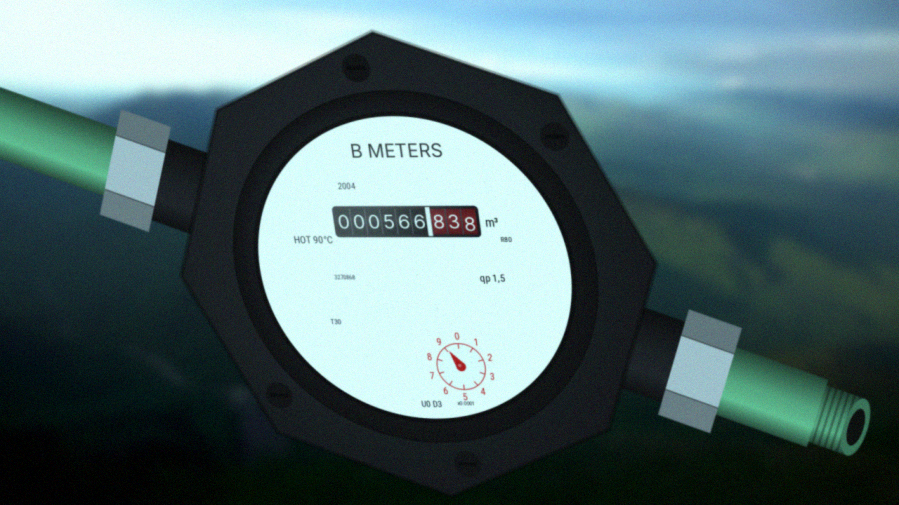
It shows 566.8379 (m³)
